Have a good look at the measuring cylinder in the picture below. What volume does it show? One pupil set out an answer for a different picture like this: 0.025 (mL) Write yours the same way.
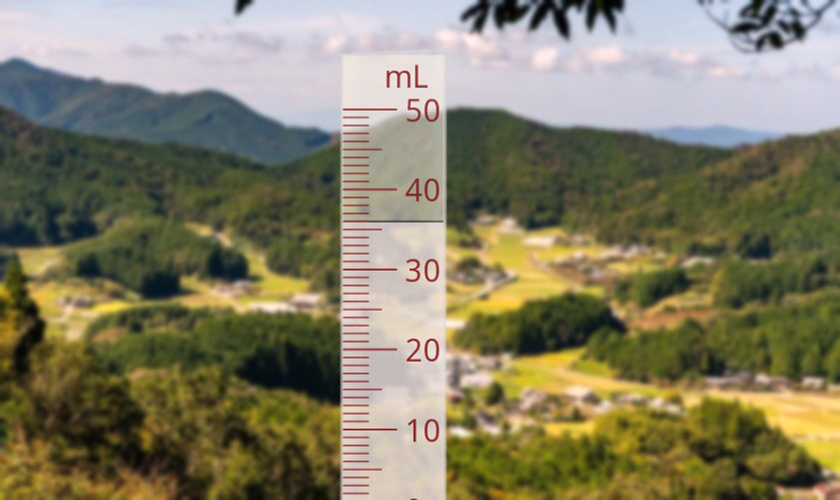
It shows 36 (mL)
